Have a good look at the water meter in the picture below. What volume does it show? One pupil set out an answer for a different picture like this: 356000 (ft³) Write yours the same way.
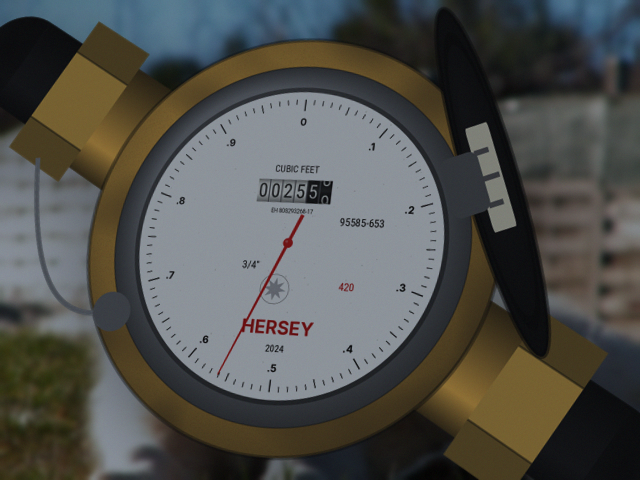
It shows 2558.56 (ft³)
